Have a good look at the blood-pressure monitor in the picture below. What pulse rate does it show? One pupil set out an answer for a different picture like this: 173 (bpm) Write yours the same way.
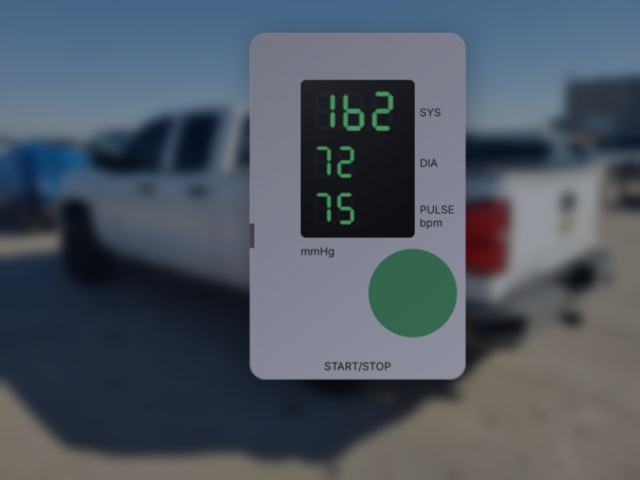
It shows 75 (bpm)
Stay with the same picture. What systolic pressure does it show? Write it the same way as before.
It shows 162 (mmHg)
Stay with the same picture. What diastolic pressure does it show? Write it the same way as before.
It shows 72 (mmHg)
